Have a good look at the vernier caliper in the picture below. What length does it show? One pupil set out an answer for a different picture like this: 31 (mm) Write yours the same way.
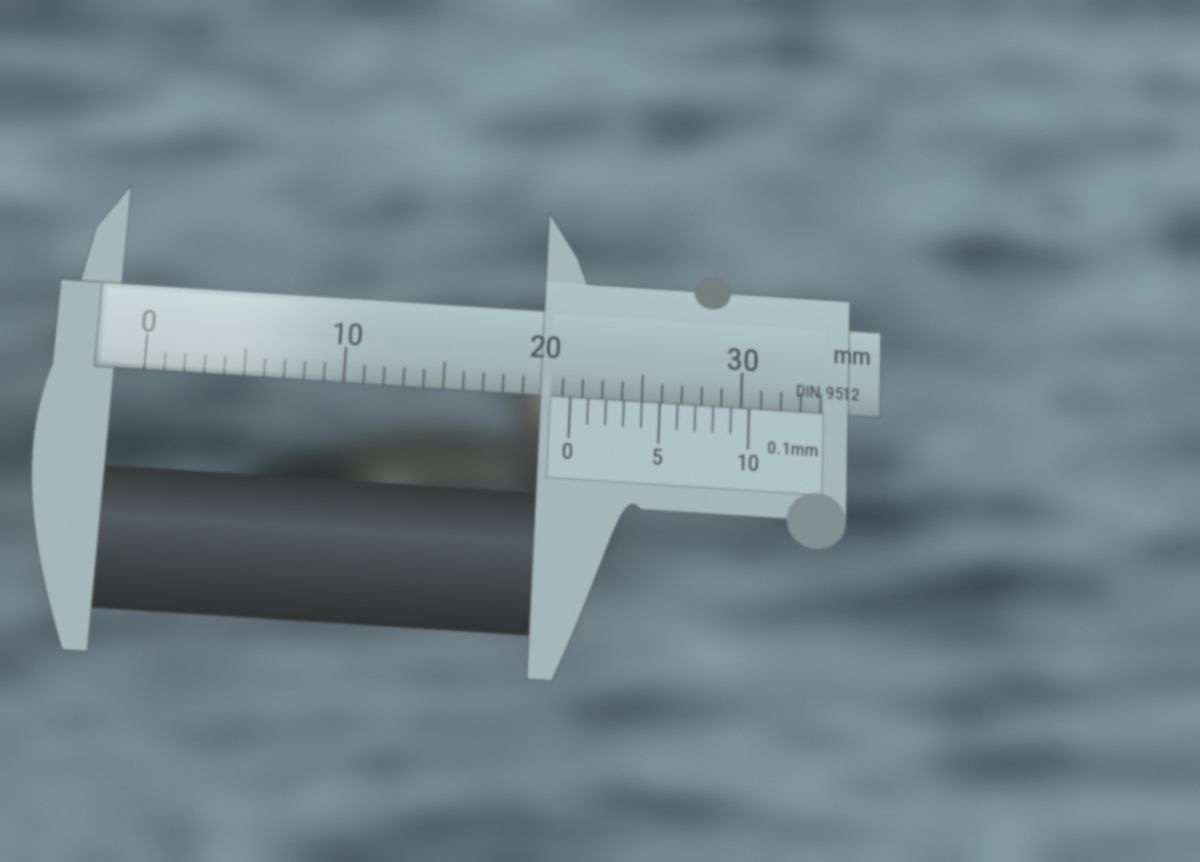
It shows 21.4 (mm)
